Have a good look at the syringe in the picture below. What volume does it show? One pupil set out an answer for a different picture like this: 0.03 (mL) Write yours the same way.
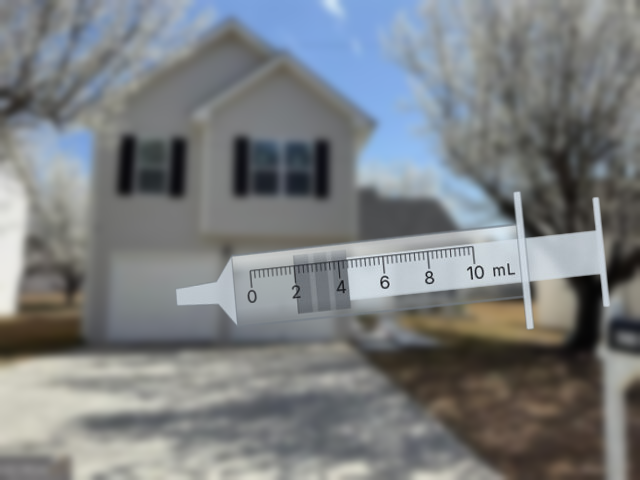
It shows 2 (mL)
